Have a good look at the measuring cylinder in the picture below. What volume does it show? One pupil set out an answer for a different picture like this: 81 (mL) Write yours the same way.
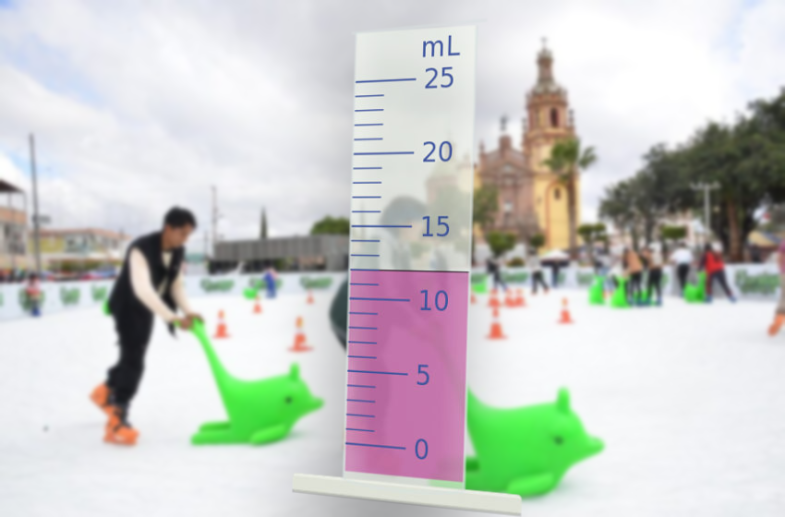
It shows 12 (mL)
